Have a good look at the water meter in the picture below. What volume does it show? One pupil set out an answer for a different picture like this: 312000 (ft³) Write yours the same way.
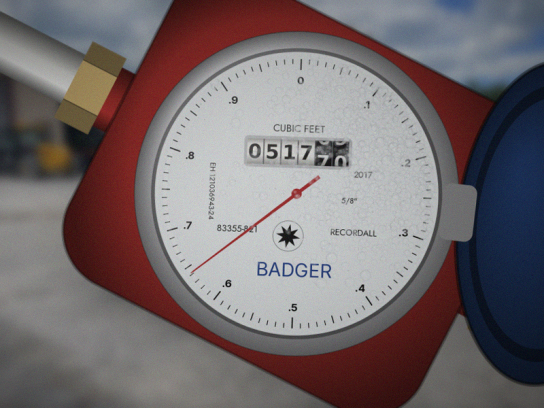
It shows 51769.64 (ft³)
